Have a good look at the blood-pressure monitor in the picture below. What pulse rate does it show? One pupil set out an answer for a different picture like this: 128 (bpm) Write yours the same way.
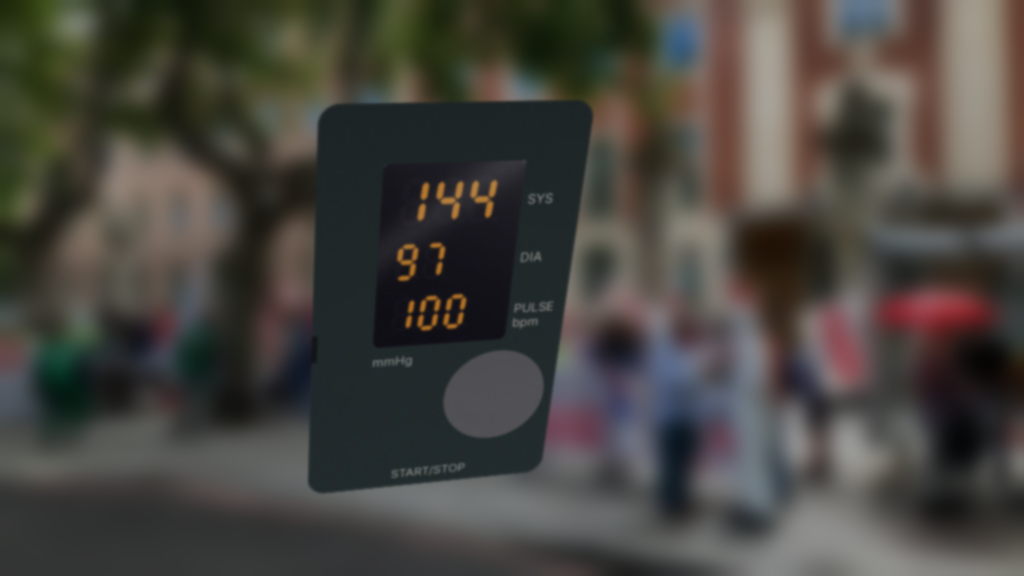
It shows 100 (bpm)
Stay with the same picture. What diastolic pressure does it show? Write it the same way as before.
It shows 97 (mmHg)
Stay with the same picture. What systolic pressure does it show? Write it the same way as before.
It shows 144 (mmHg)
